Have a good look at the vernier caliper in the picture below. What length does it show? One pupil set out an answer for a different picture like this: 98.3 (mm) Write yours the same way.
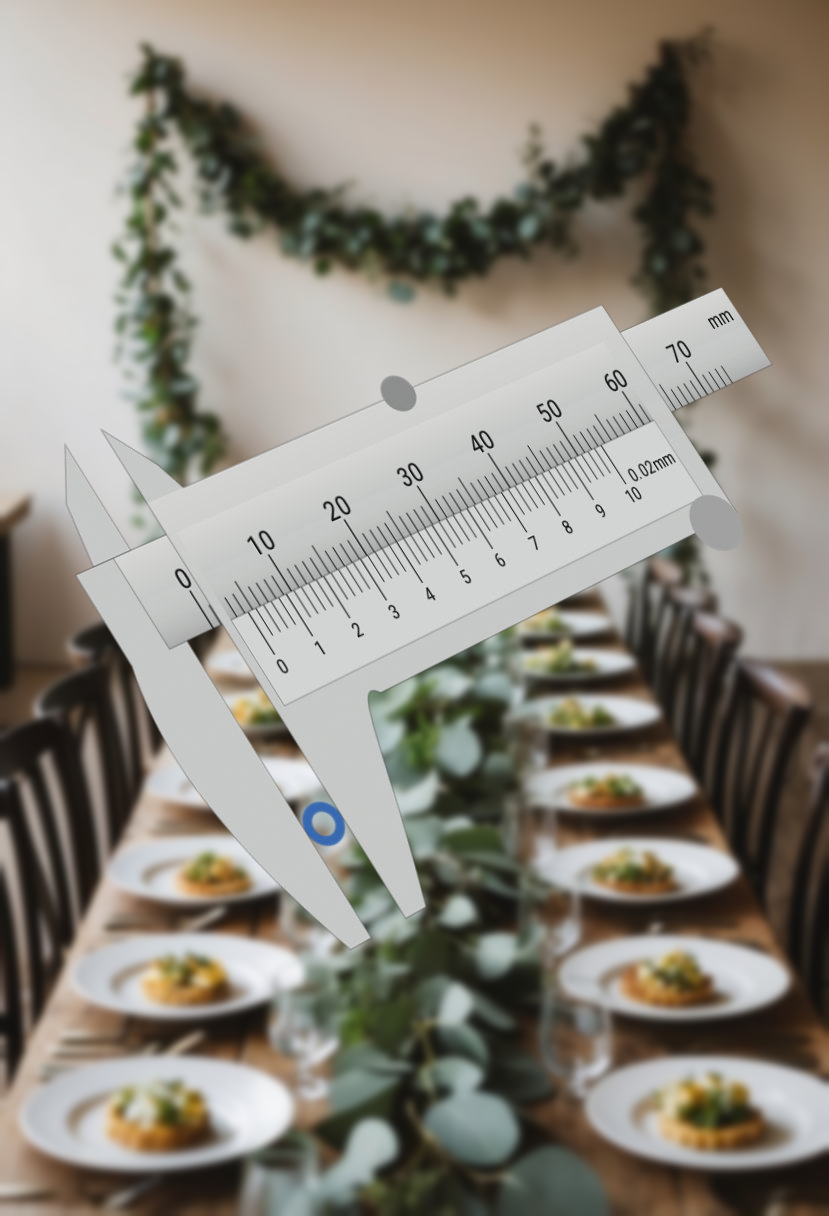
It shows 4.4 (mm)
